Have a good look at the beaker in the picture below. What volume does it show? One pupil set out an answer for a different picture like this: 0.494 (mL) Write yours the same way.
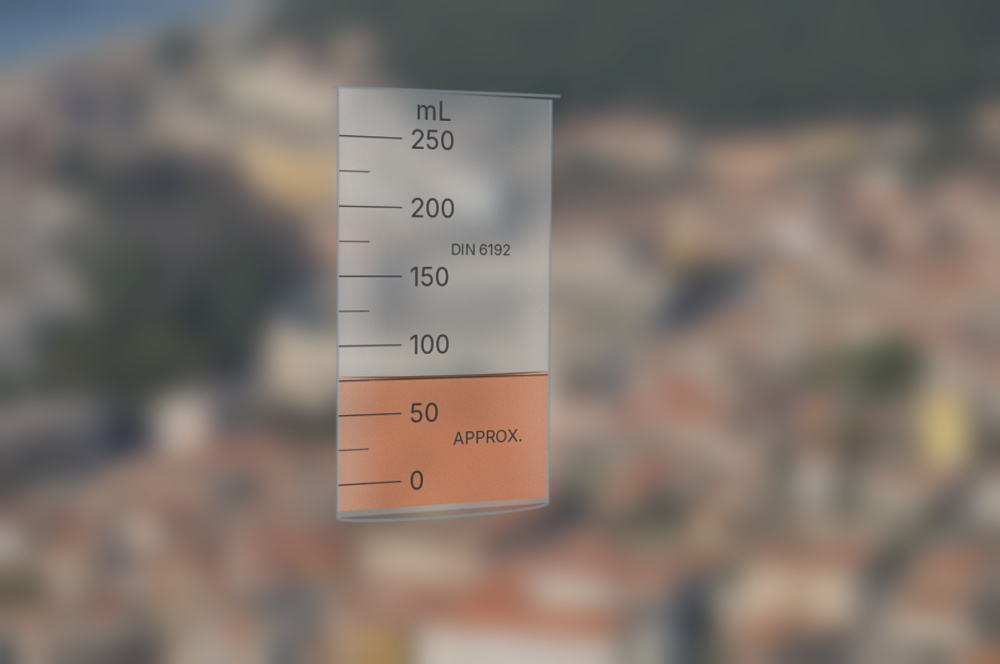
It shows 75 (mL)
